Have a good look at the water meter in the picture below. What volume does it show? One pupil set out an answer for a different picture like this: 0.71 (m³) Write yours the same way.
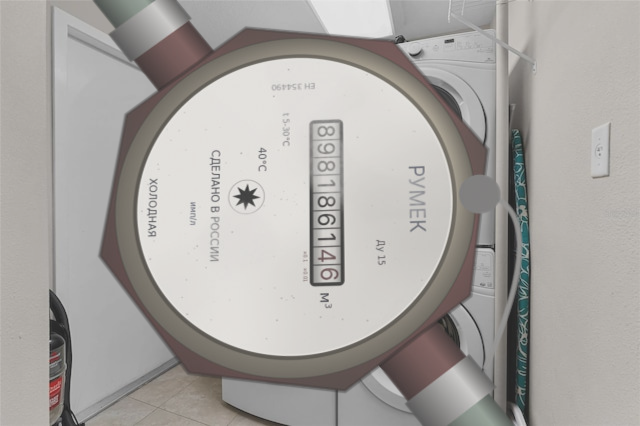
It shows 8981861.46 (m³)
